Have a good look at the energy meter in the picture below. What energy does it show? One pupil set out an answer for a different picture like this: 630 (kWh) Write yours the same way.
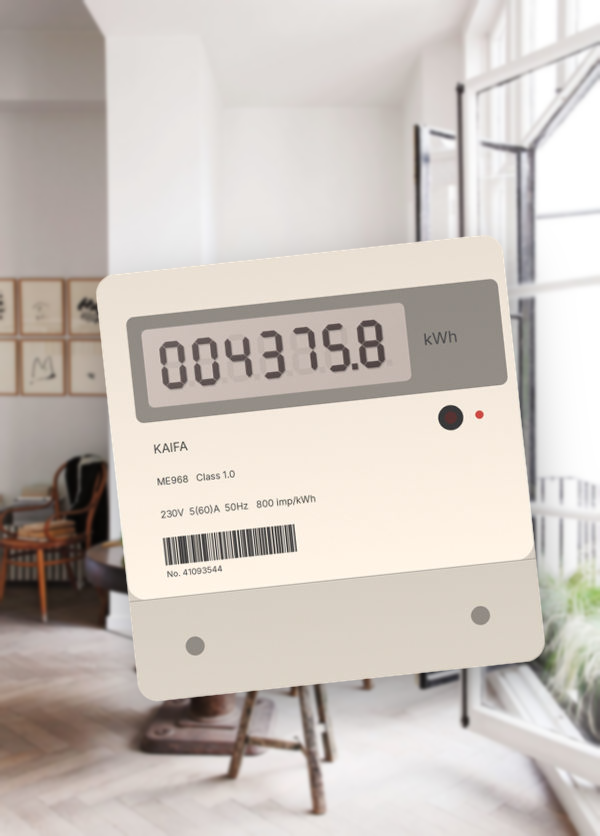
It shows 4375.8 (kWh)
